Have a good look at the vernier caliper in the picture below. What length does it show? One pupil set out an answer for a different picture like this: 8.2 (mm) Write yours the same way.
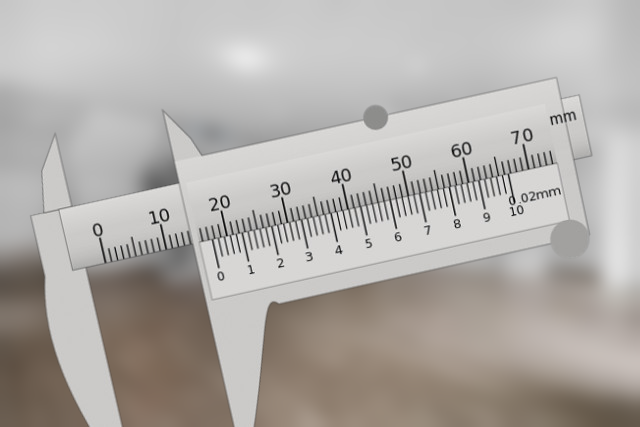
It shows 17.6 (mm)
